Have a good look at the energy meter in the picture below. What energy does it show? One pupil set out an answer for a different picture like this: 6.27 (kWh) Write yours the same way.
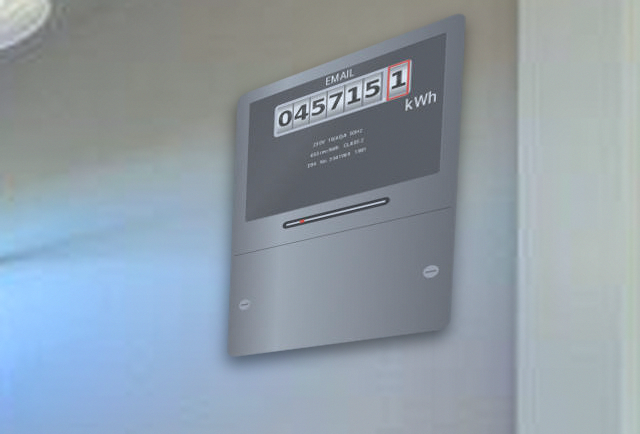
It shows 45715.1 (kWh)
